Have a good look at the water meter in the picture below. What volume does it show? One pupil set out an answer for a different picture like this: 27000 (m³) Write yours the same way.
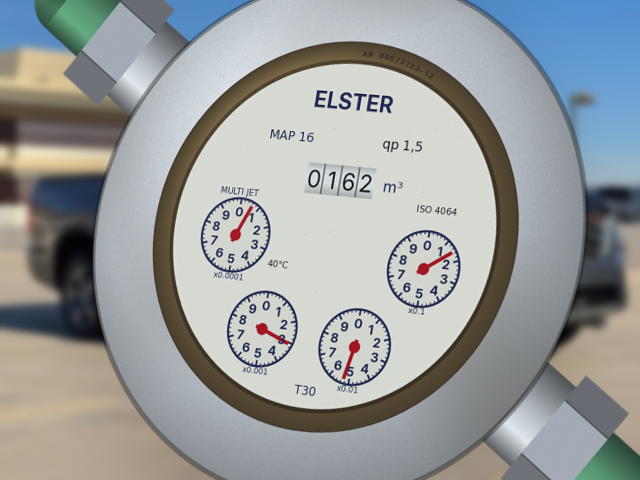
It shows 162.1530 (m³)
